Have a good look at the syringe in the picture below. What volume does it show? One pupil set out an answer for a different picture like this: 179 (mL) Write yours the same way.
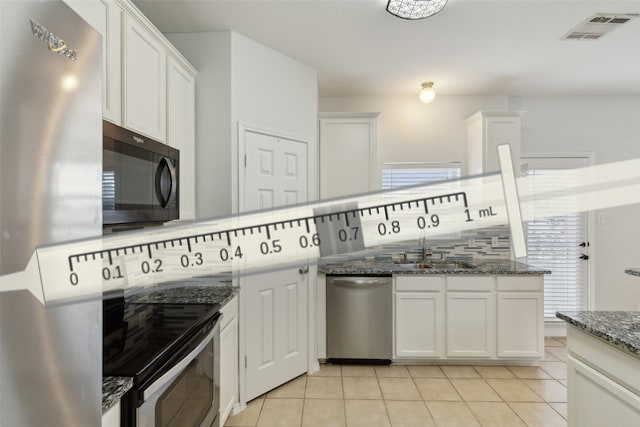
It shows 0.62 (mL)
